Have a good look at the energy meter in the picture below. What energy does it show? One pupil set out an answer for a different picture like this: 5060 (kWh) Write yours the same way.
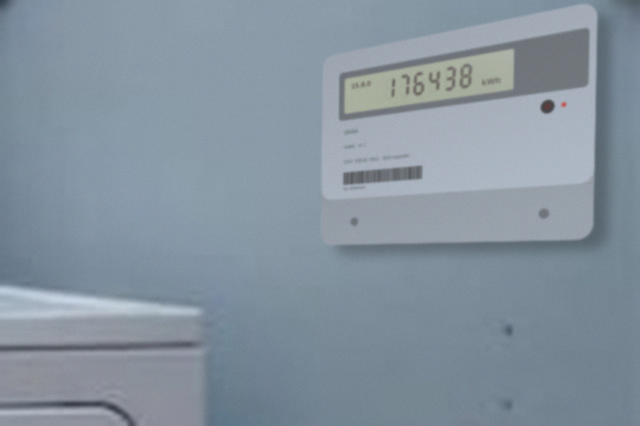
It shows 176438 (kWh)
